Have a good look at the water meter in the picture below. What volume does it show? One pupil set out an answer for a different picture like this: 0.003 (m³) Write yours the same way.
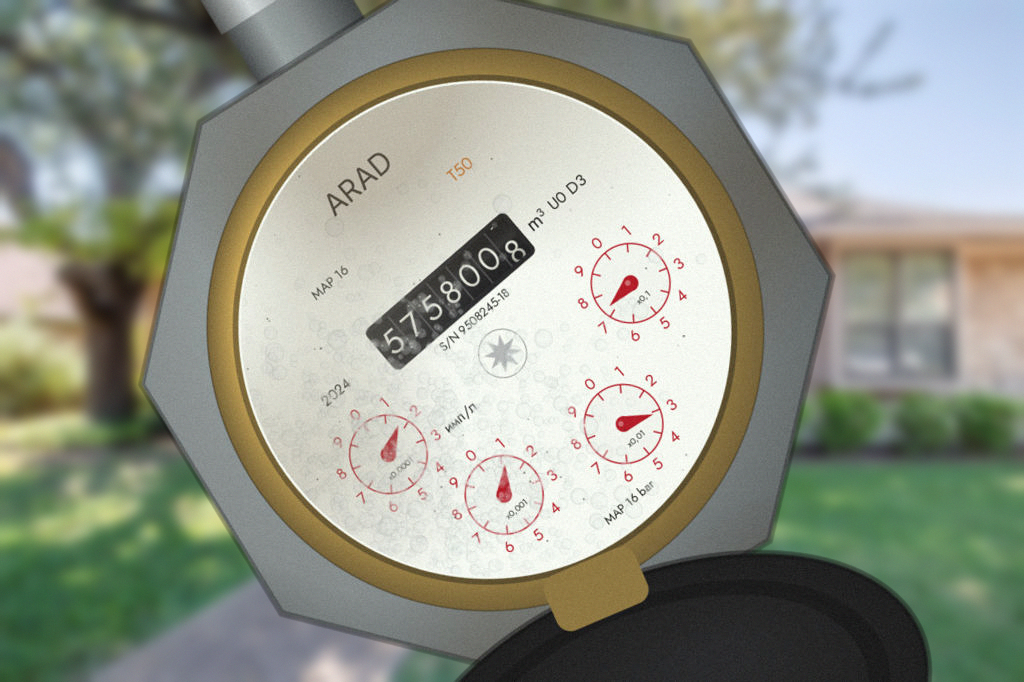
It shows 5758007.7311 (m³)
